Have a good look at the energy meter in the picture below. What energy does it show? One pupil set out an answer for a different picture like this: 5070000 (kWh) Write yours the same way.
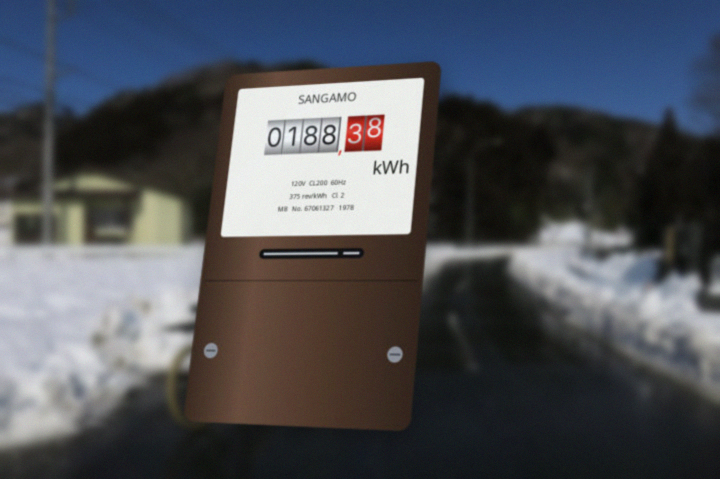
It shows 188.38 (kWh)
